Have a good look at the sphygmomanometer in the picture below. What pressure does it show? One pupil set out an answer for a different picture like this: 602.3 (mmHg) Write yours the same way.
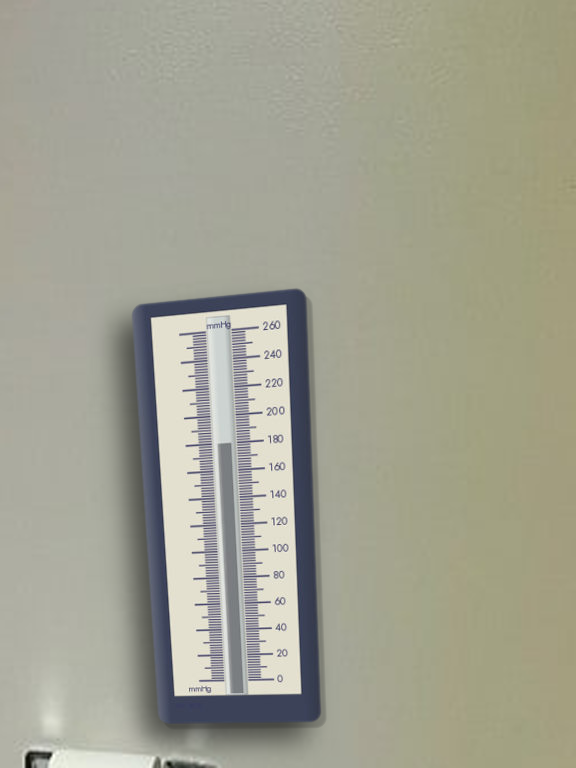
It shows 180 (mmHg)
